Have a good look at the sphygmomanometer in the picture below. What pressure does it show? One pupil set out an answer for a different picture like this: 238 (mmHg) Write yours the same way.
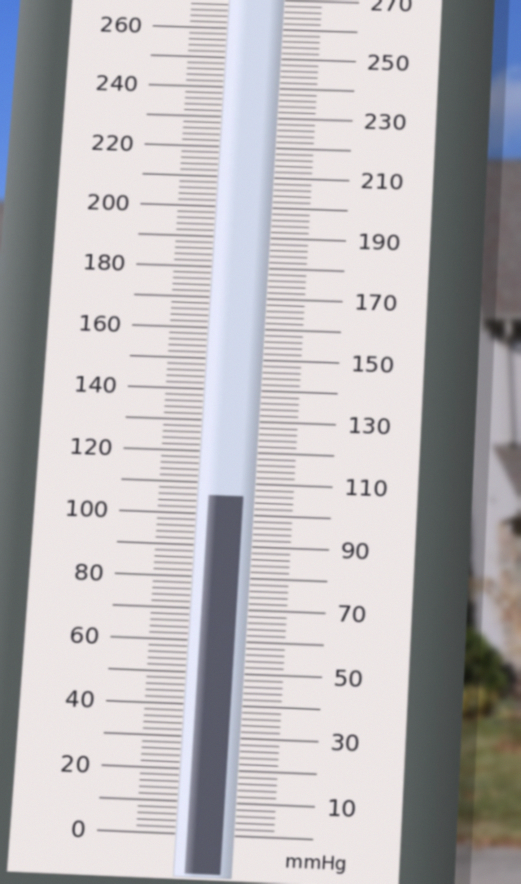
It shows 106 (mmHg)
